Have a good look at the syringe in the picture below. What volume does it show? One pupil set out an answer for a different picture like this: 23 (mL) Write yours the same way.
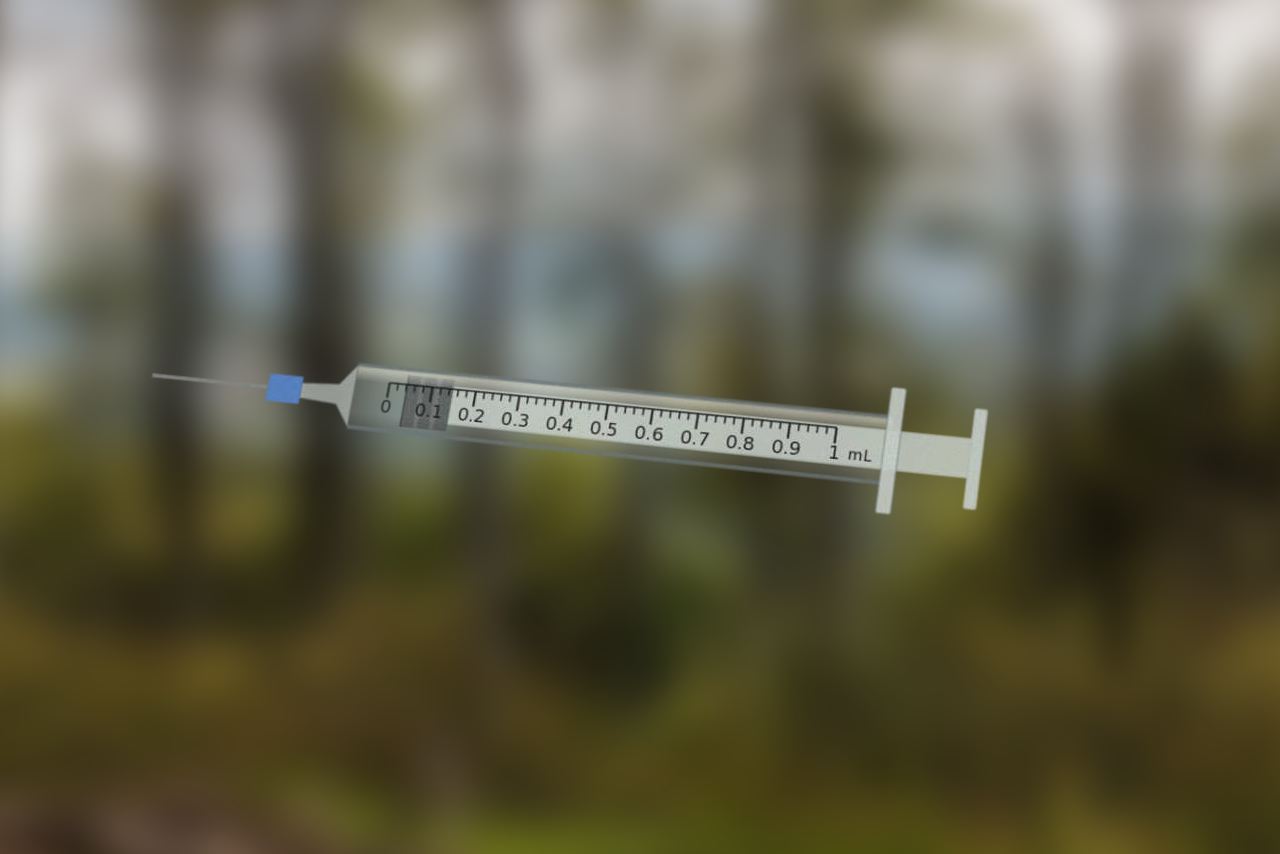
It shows 0.04 (mL)
